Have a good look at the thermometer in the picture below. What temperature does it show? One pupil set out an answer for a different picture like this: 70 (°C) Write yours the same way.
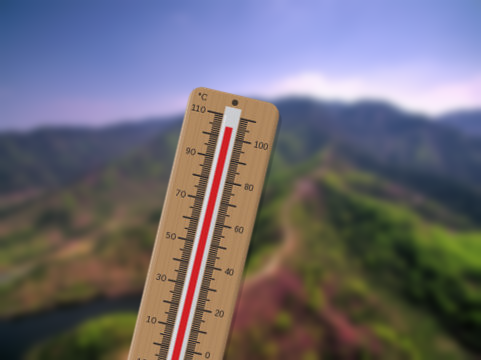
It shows 105 (°C)
